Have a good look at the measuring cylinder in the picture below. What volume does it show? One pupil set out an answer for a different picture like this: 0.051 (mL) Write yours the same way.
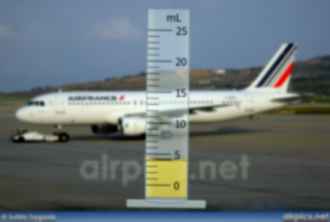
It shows 4 (mL)
